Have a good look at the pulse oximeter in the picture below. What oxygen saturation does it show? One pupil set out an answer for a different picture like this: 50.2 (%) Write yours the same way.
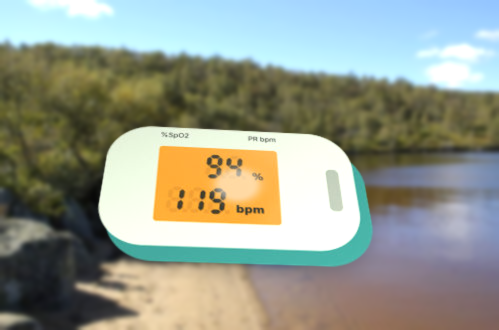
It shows 94 (%)
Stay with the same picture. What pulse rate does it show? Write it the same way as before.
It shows 119 (bpm)
